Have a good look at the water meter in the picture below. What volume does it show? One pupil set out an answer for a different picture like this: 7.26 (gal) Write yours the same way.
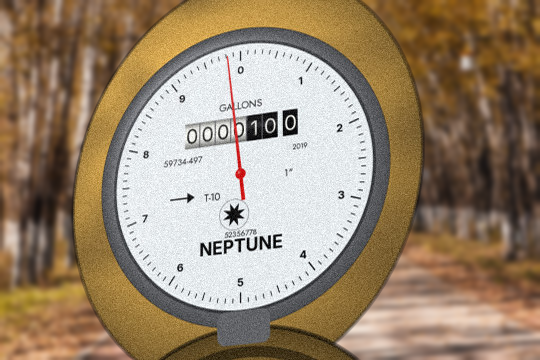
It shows 99.8 (gal)
